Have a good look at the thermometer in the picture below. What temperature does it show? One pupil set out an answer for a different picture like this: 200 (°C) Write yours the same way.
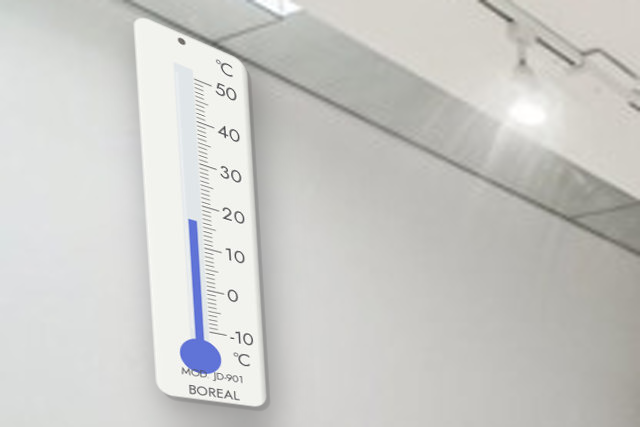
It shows 16 (°C)
